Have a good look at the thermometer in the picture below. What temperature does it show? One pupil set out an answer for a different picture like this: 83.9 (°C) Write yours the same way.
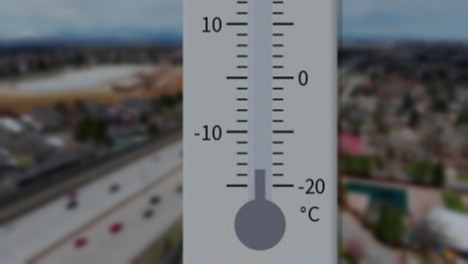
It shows -17 (°C)
